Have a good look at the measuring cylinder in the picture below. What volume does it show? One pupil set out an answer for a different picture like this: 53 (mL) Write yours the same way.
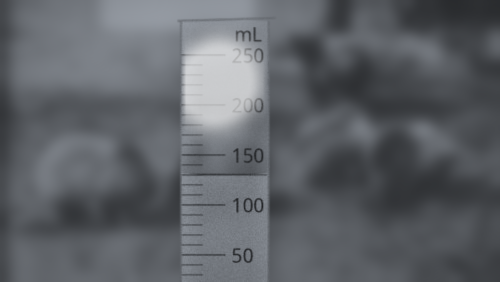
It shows 130 (mL)
